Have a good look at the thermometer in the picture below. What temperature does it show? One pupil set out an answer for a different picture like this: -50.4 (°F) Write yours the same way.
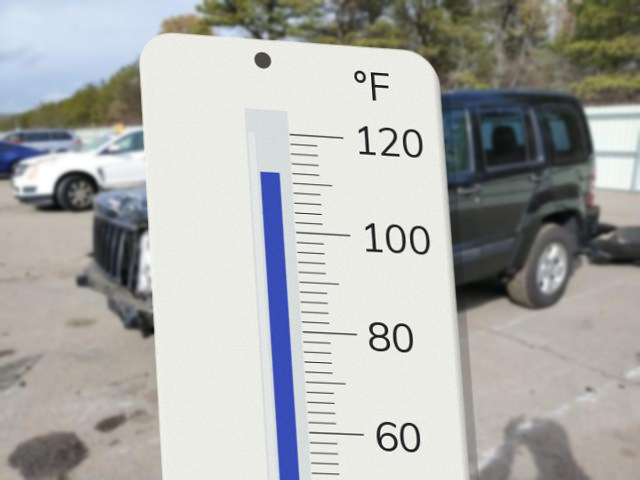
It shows 112 (°F)
